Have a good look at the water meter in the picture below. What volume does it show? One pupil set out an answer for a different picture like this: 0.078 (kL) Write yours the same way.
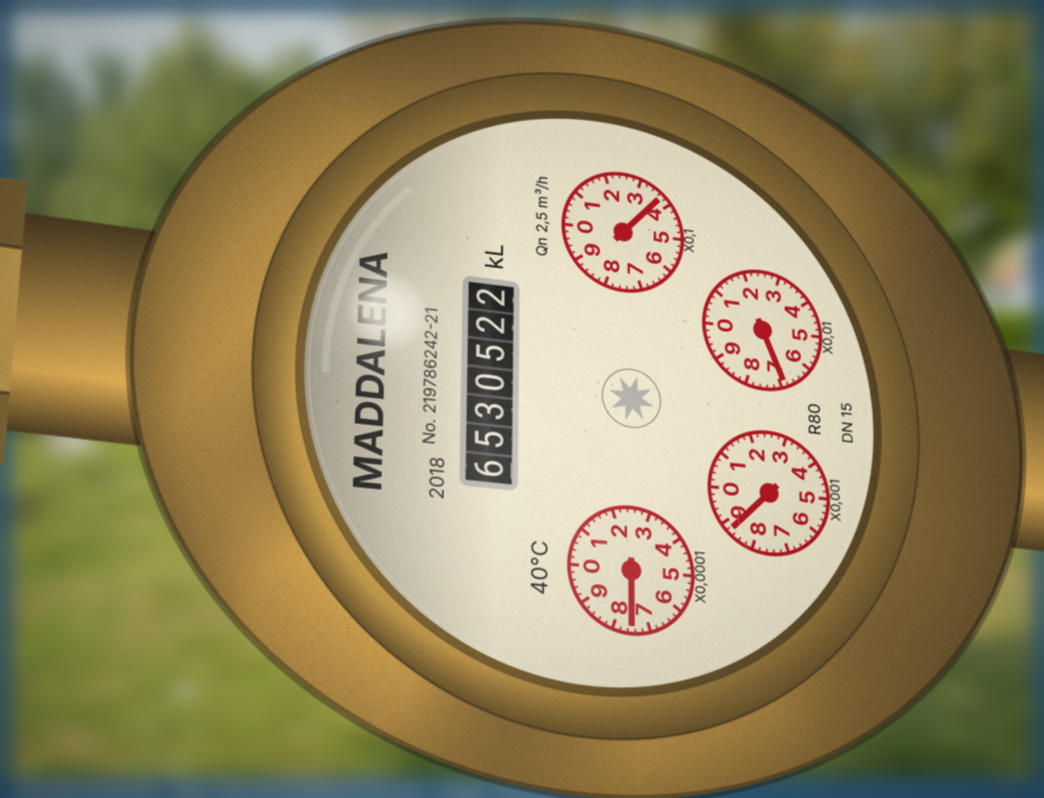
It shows 6530522.3687 (kL)
